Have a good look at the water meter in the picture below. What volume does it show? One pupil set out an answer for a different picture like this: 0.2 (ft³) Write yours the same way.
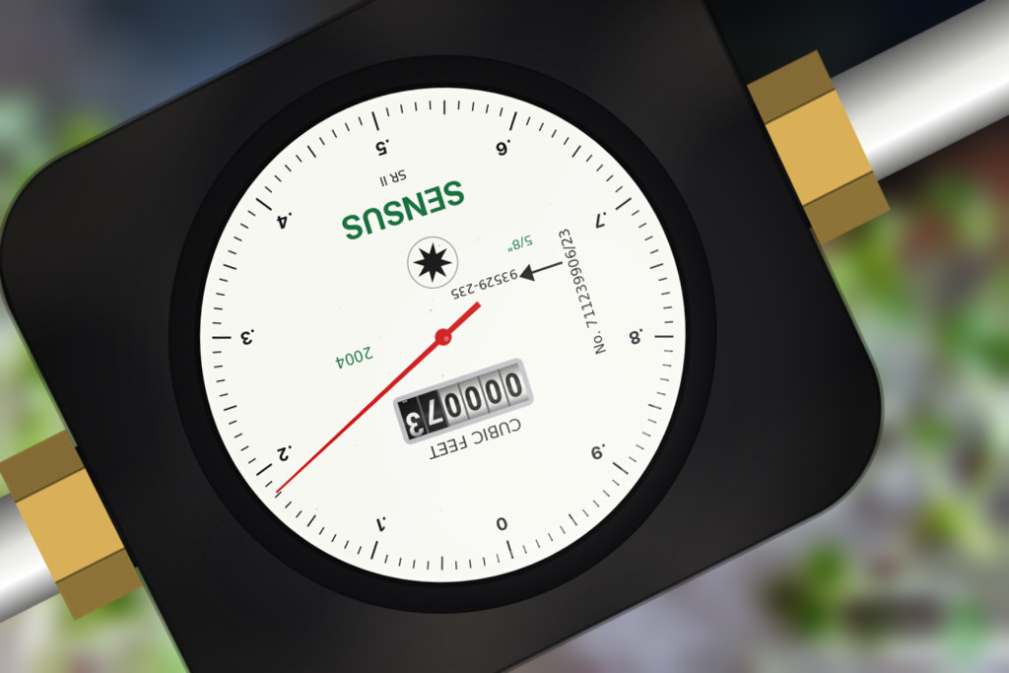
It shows 73.18 (ft³)
